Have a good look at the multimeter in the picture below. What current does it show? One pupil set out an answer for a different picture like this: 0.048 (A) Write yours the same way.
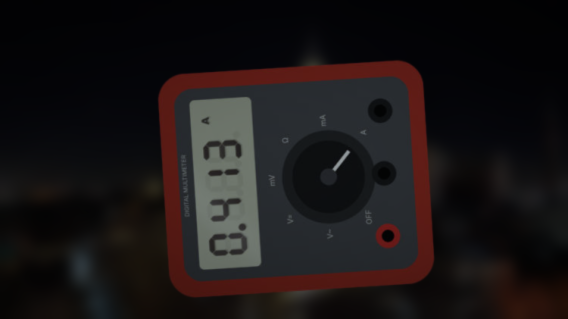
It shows 0.413 (A)
